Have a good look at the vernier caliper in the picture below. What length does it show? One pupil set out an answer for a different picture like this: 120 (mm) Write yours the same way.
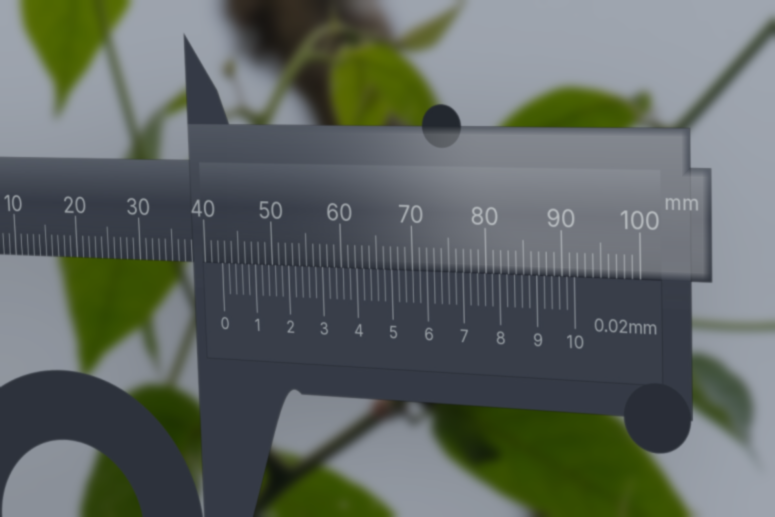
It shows 42.6 (mm)
